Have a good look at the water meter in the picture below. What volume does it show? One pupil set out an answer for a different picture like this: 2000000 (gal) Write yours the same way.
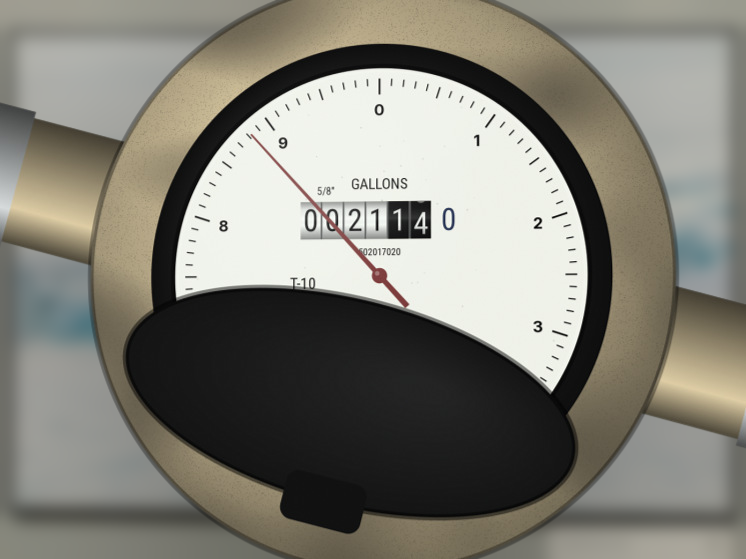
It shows 21138.8 (gal)
